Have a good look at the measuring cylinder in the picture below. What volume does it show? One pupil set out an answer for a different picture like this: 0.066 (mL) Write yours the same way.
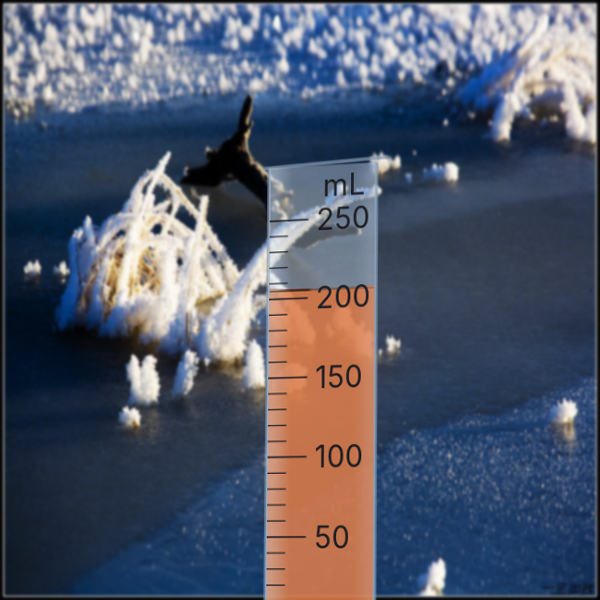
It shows 205 (mL)
